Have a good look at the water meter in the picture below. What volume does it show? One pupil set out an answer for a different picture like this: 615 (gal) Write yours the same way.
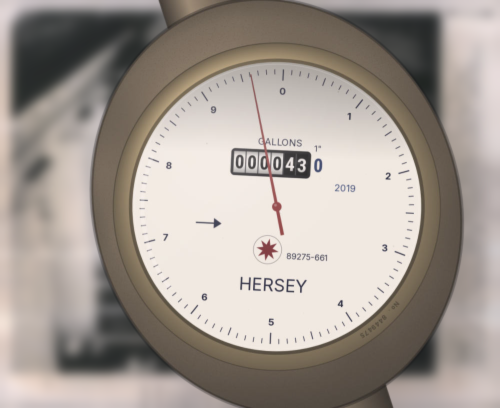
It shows 429.6 (gal)
